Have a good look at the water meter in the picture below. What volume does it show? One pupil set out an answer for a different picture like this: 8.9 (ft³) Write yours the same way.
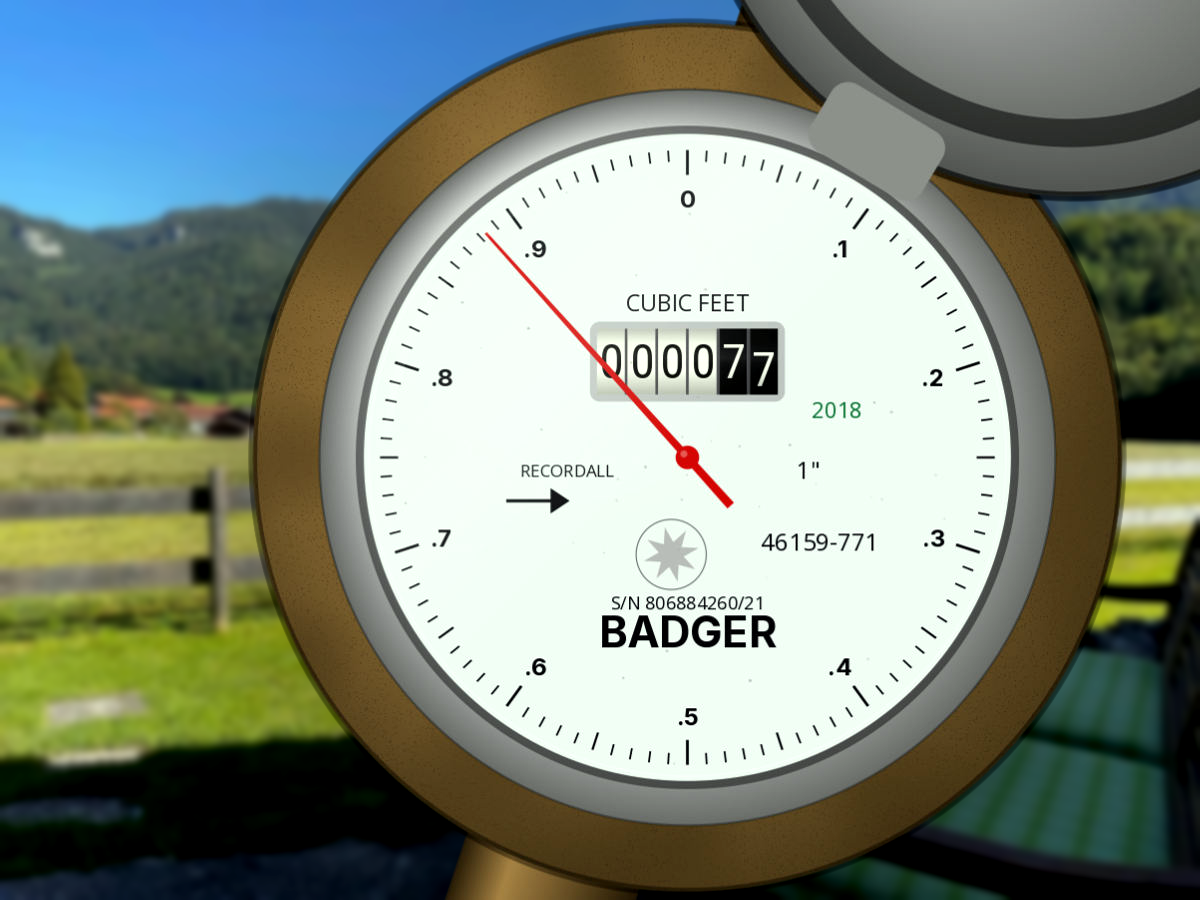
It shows 76.88 (ft³)
